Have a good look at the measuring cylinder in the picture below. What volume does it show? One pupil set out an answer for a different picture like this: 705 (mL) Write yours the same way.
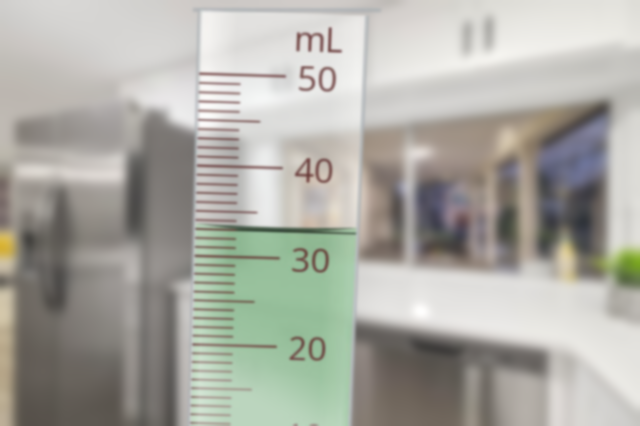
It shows 33 (mL)
